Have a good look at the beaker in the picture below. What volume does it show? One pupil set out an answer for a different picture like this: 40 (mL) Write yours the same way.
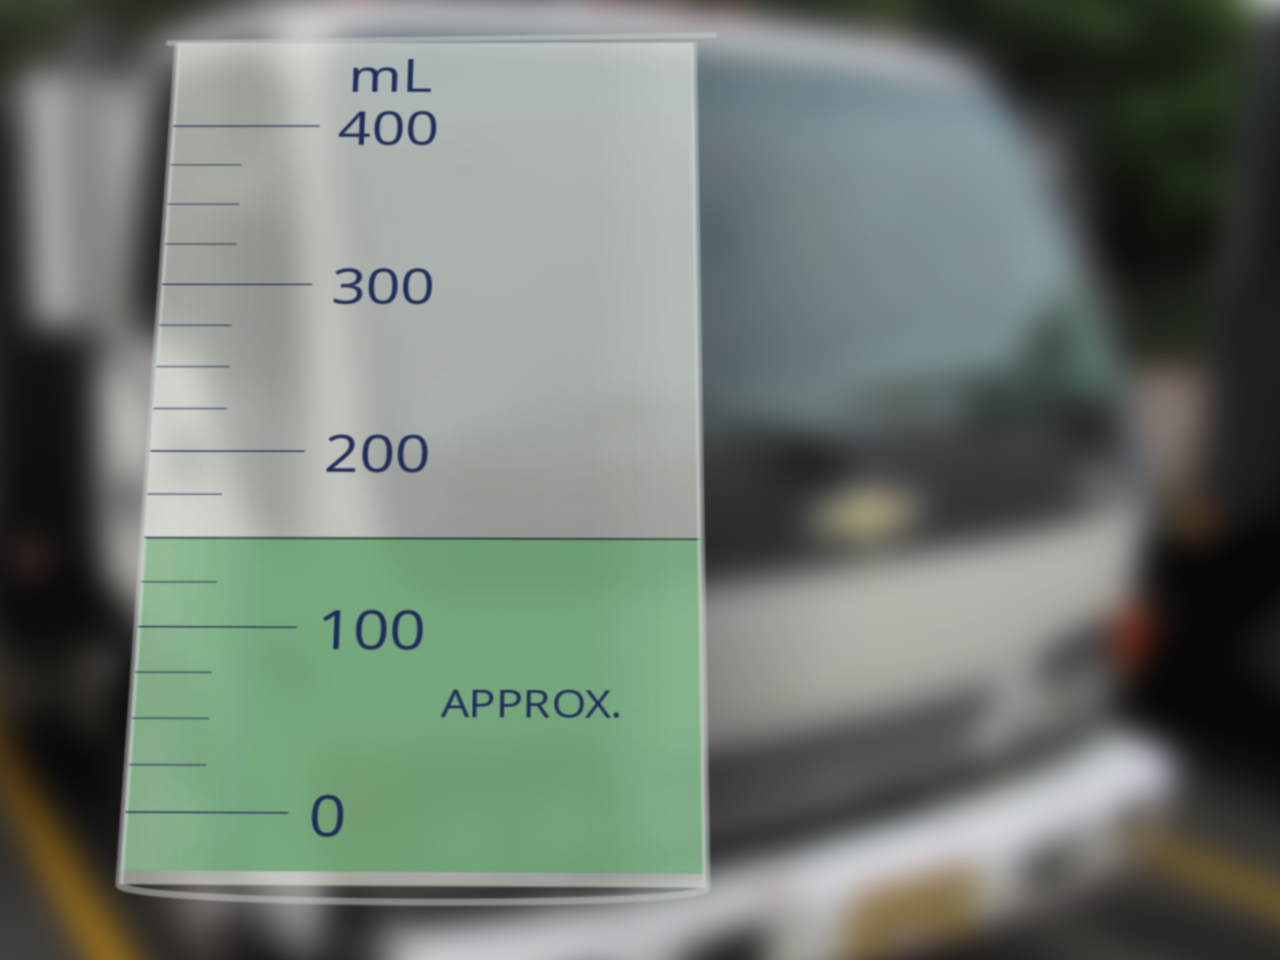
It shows 150 (mL)
